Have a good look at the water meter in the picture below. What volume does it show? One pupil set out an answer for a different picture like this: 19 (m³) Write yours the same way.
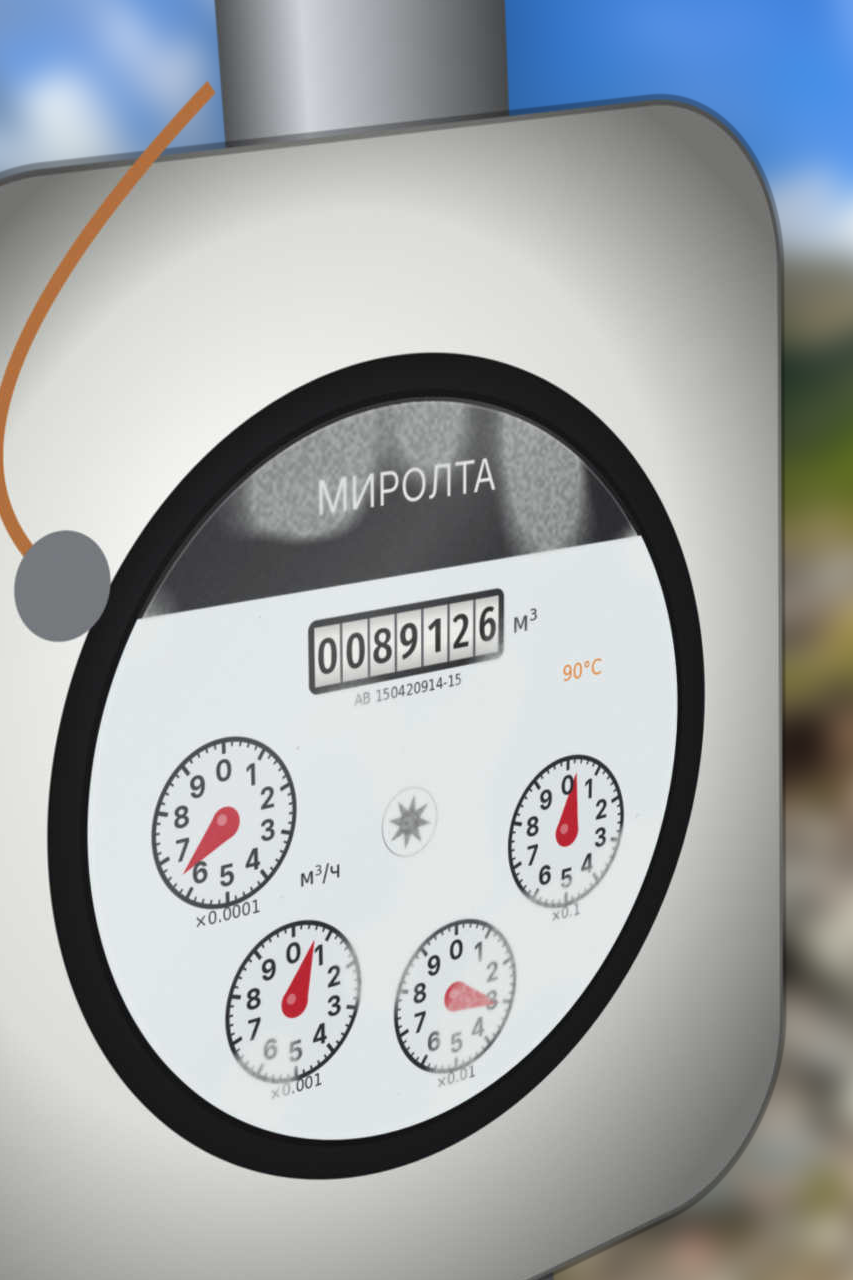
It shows 89126.0306 (m³)
